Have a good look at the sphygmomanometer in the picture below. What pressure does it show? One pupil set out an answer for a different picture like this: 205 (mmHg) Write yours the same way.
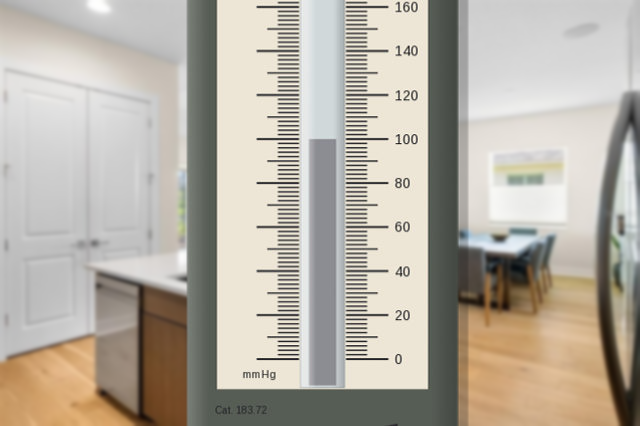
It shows 100 (mmHg)
